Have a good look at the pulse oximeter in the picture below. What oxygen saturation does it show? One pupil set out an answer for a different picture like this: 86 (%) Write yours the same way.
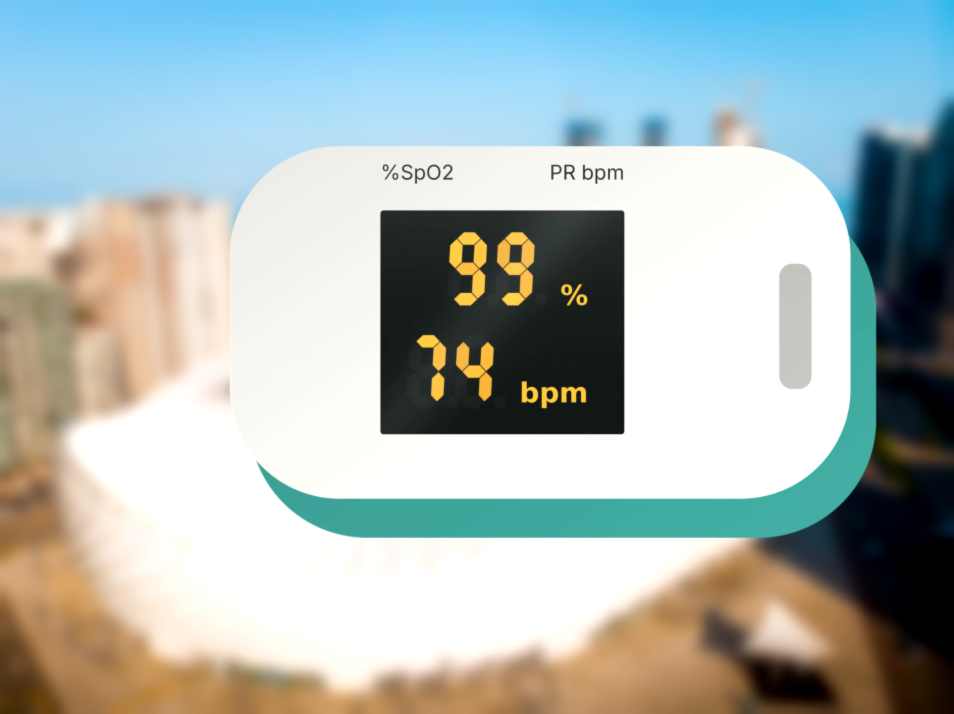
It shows 99 (%)
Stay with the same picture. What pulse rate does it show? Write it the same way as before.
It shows 74 (bpm)
